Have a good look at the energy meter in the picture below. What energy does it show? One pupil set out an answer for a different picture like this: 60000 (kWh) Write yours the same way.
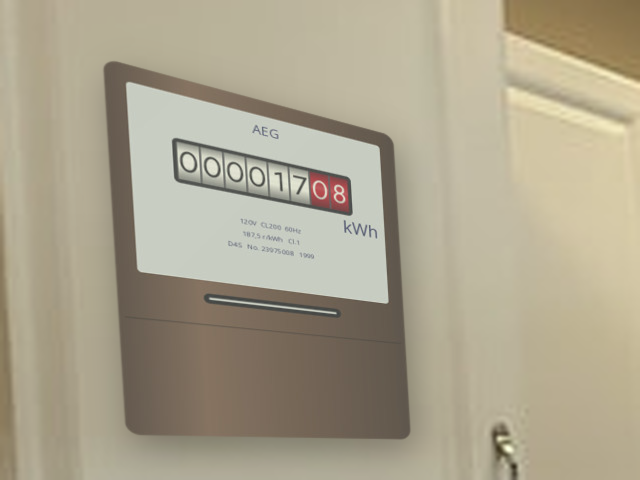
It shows 17.08 (kWh)
